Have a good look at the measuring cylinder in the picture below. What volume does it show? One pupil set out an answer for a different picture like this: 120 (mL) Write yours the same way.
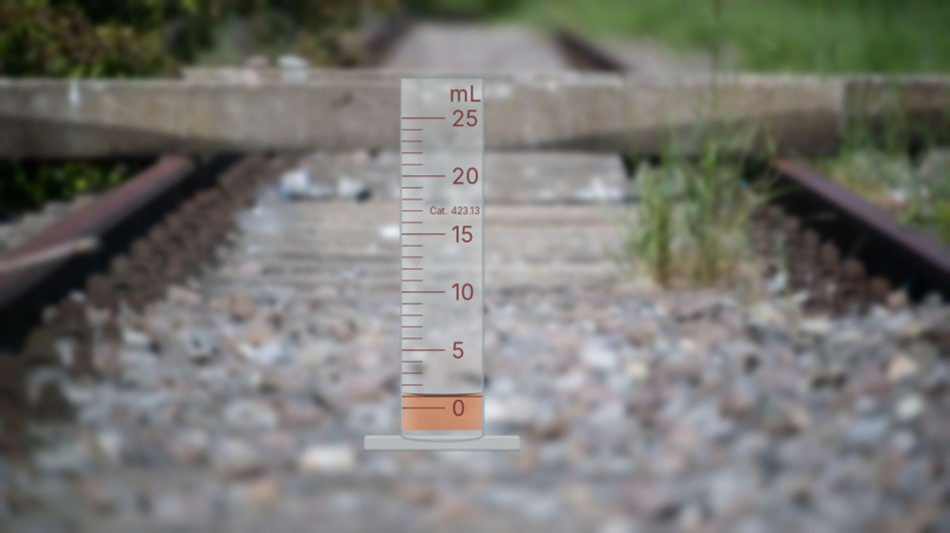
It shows 1 (mL)
